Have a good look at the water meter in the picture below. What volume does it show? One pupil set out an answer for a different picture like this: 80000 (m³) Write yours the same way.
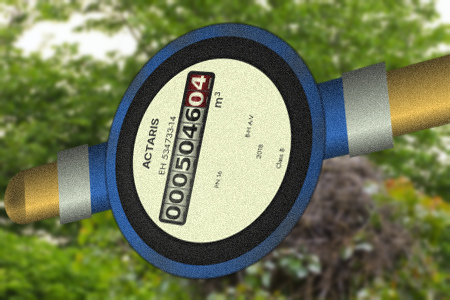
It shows 5046.04 (m³)
